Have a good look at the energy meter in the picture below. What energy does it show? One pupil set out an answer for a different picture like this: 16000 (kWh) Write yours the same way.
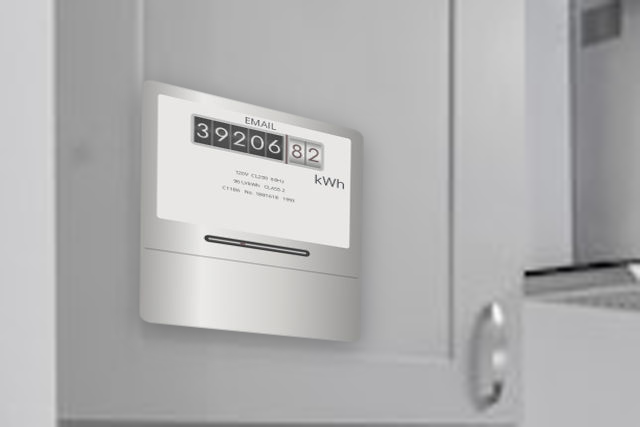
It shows 39206.82 (kWh)
